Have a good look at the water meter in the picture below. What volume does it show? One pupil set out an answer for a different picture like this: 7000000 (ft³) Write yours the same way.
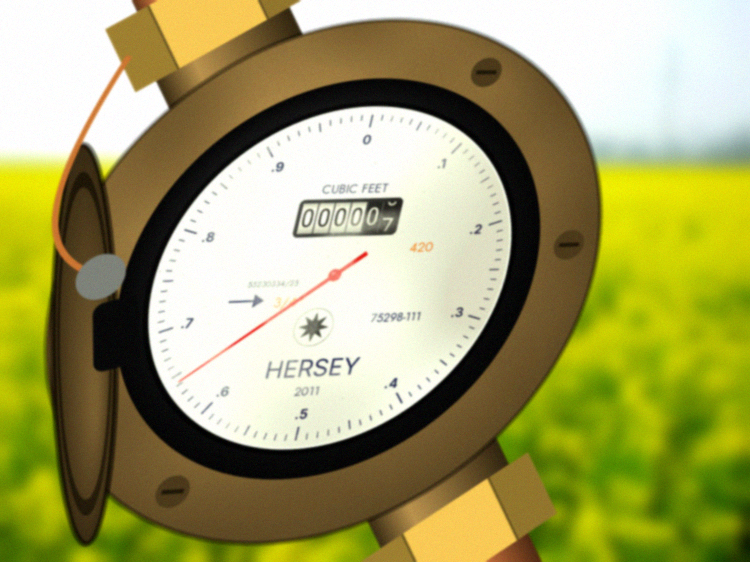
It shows 6.64 (ft³)
